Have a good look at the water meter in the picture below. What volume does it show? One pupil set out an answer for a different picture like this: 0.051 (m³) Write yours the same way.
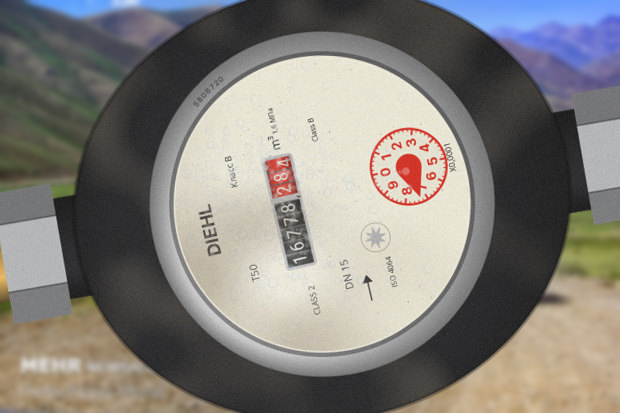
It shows 16778.2837 (m³)
